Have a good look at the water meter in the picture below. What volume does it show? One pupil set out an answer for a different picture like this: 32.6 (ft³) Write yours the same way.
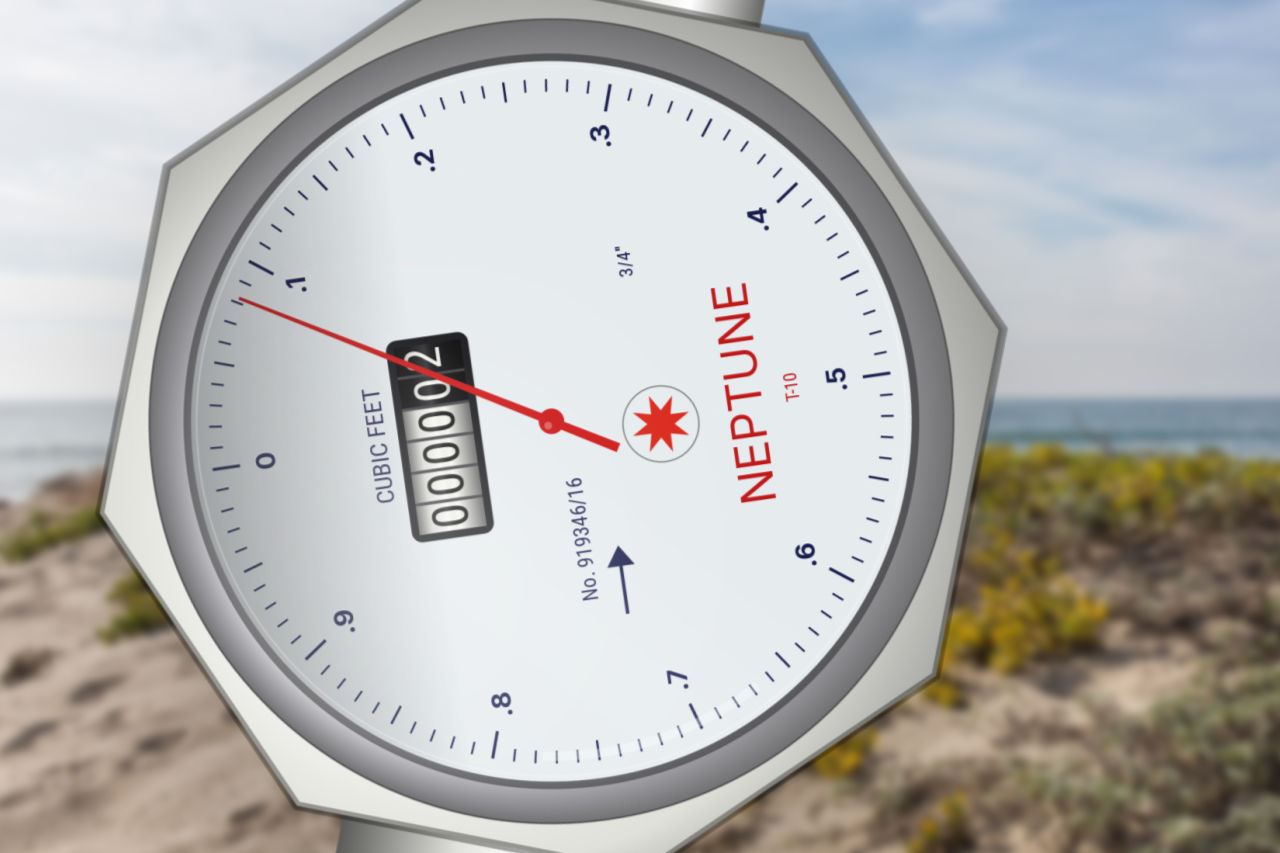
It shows 2.08 (ft³)
